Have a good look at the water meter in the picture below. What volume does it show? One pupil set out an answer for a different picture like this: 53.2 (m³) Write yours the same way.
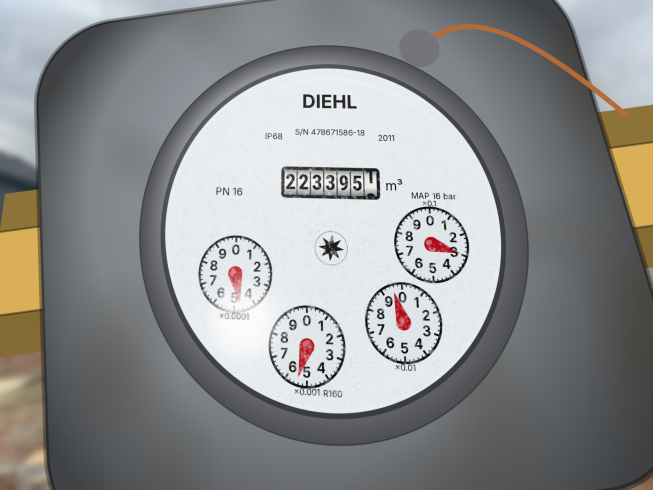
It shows 2233951.2954 (m³)
